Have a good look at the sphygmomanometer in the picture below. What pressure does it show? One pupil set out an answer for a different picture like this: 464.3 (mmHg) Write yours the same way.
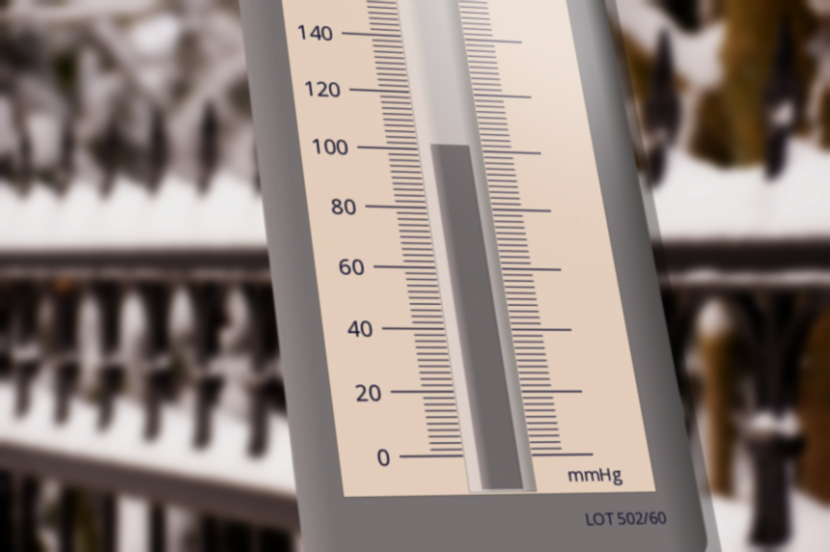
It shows 102 (mmHg)
